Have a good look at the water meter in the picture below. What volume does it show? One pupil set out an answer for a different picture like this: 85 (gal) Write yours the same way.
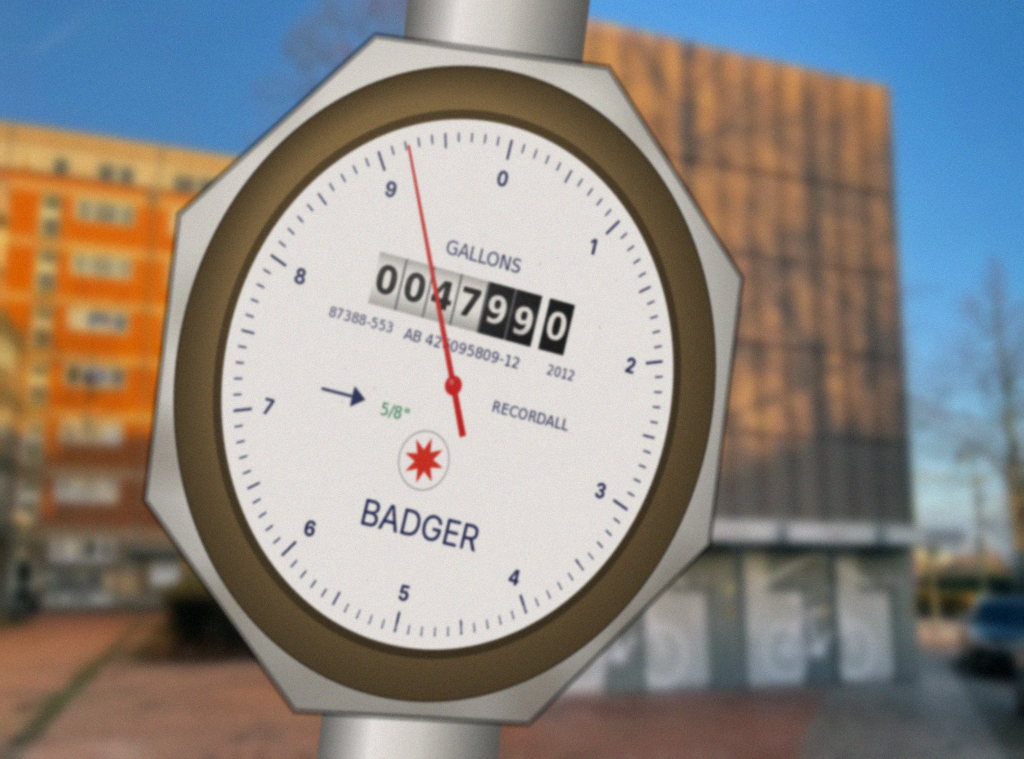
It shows 47989.2 (gal)
